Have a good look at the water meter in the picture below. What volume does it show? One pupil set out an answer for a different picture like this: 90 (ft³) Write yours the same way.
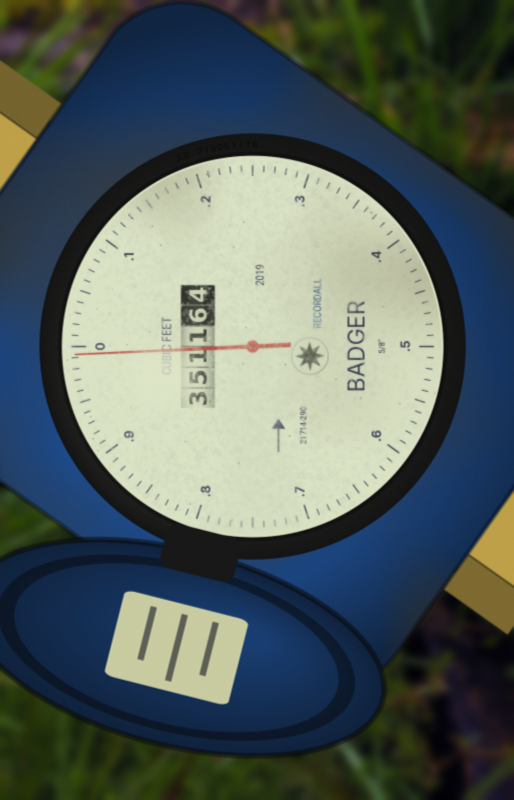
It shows 351163.99 (ft³)
